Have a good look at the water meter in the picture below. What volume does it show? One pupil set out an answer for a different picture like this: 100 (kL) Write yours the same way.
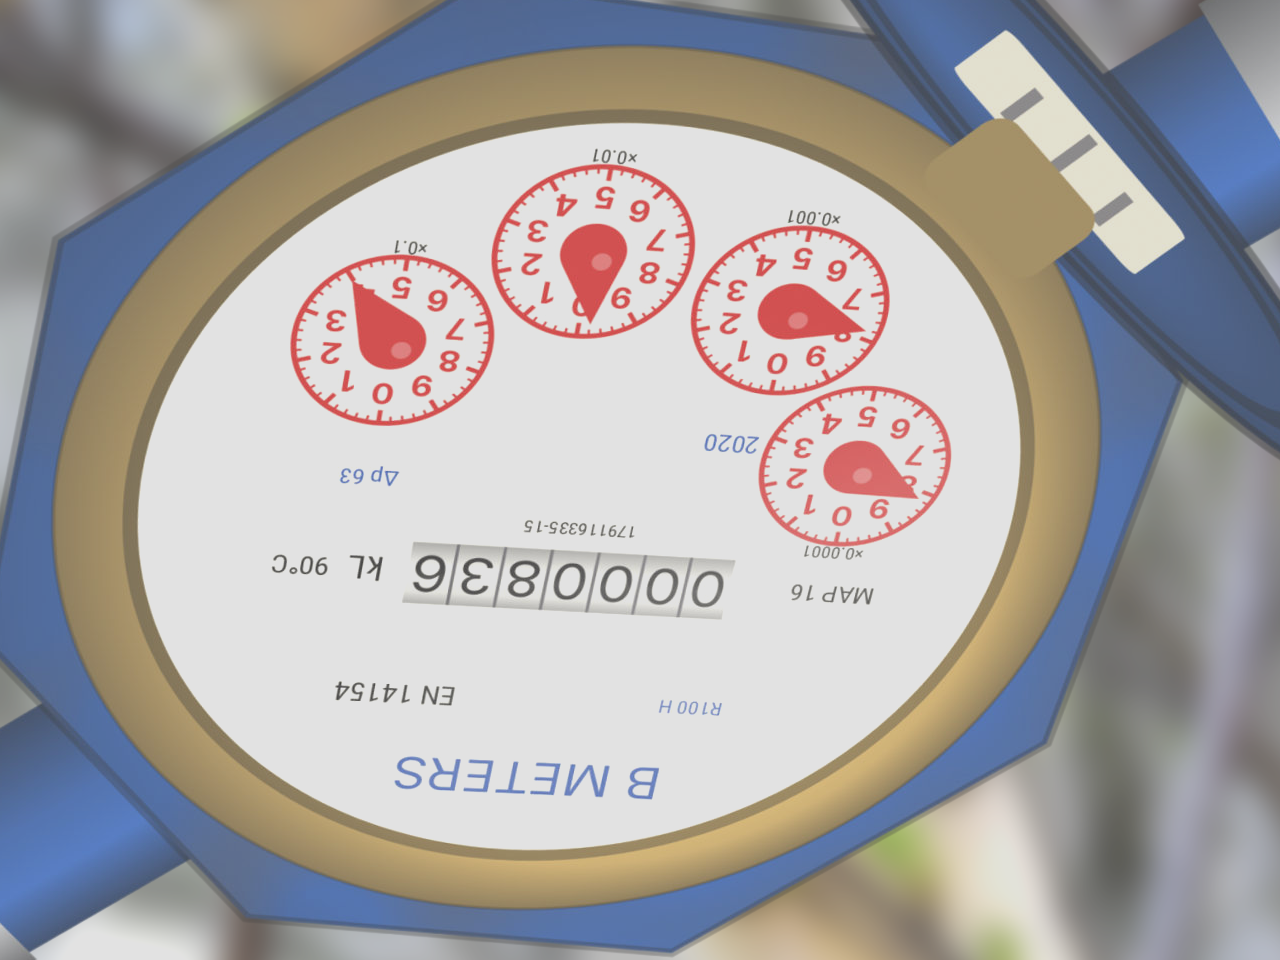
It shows 836.3978 (kL)
